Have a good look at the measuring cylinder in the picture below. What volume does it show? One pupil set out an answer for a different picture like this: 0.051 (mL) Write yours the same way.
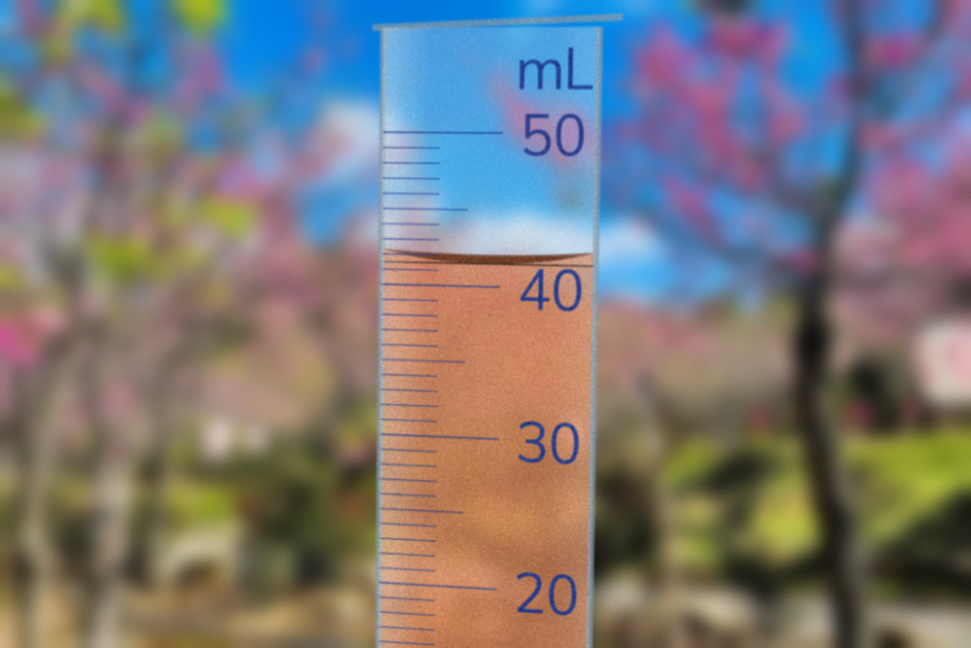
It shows 41.5 (mL)
